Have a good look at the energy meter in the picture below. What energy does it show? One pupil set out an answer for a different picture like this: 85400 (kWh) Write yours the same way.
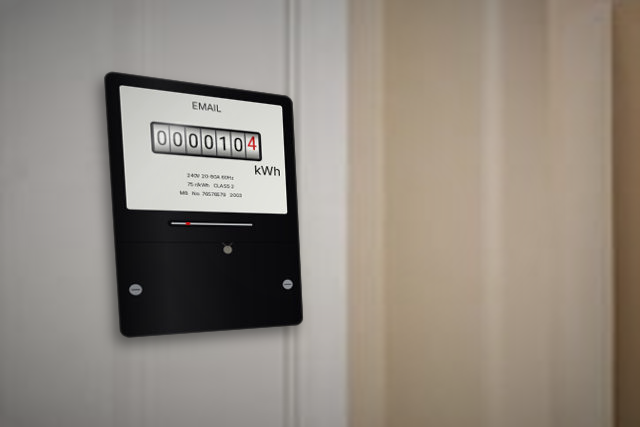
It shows 10.4 (kWh)
